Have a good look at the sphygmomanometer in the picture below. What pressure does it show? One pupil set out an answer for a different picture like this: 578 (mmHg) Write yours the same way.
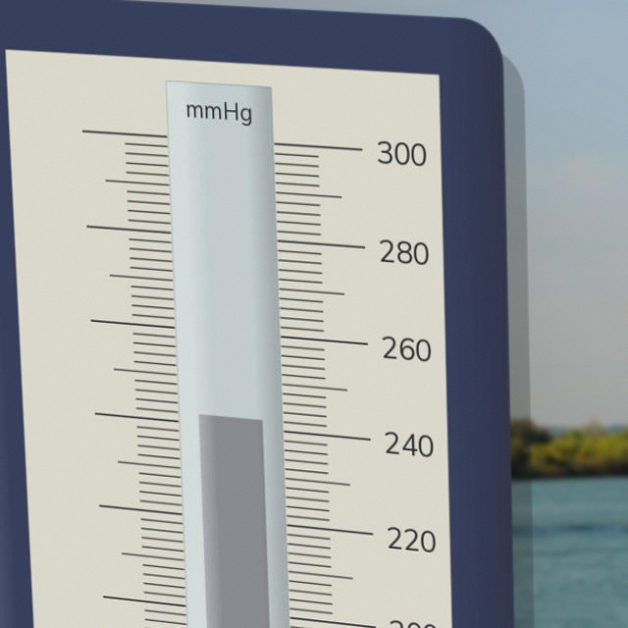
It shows 242 (mmHg)
